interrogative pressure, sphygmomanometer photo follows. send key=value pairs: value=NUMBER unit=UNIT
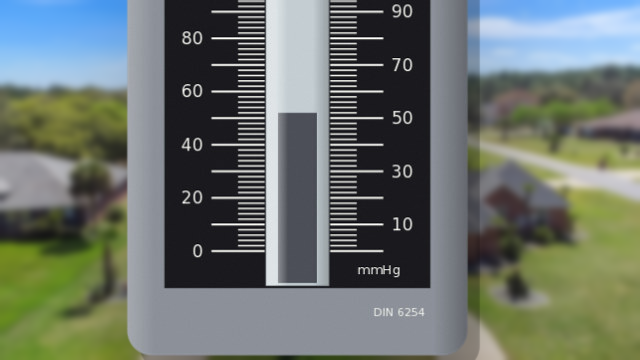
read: value=52 unit=mmHg
